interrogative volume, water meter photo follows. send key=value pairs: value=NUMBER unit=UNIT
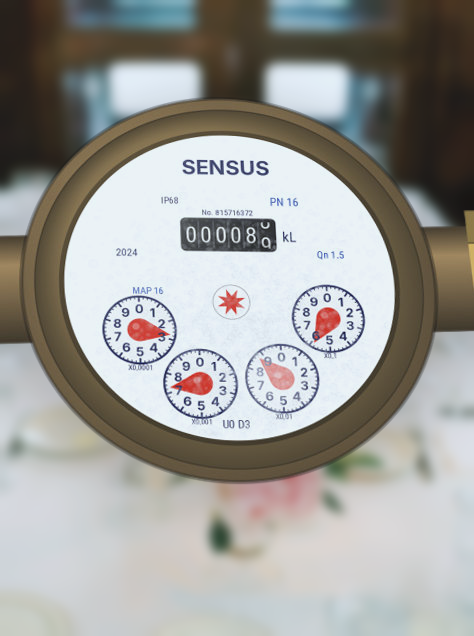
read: value=88.5872 unit=kL
